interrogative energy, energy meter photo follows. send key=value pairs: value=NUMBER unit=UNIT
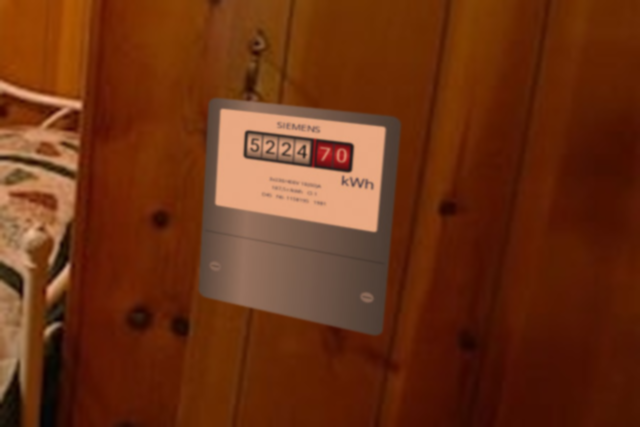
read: value=5224.70 unit=kWh
